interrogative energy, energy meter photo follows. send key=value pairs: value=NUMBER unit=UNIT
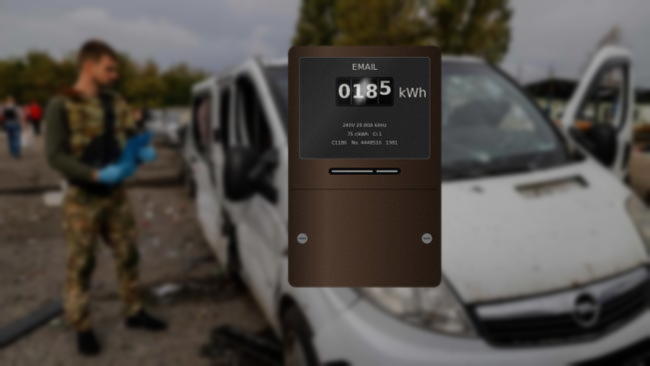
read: value=185 unit=kWh
